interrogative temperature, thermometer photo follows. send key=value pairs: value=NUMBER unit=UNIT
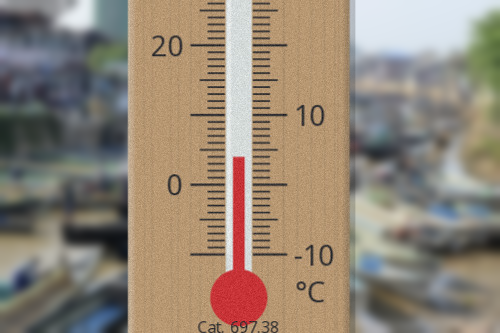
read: value=4 unit=°C
